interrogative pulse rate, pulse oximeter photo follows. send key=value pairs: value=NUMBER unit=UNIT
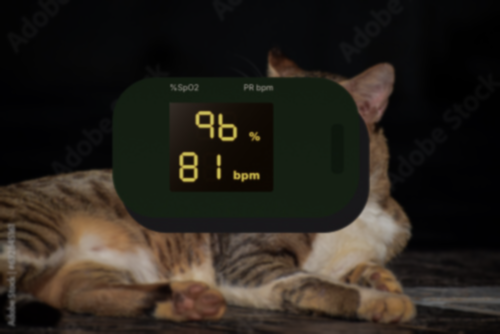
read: value=81 unit=bpm
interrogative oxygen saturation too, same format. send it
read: value=96 unit=%
